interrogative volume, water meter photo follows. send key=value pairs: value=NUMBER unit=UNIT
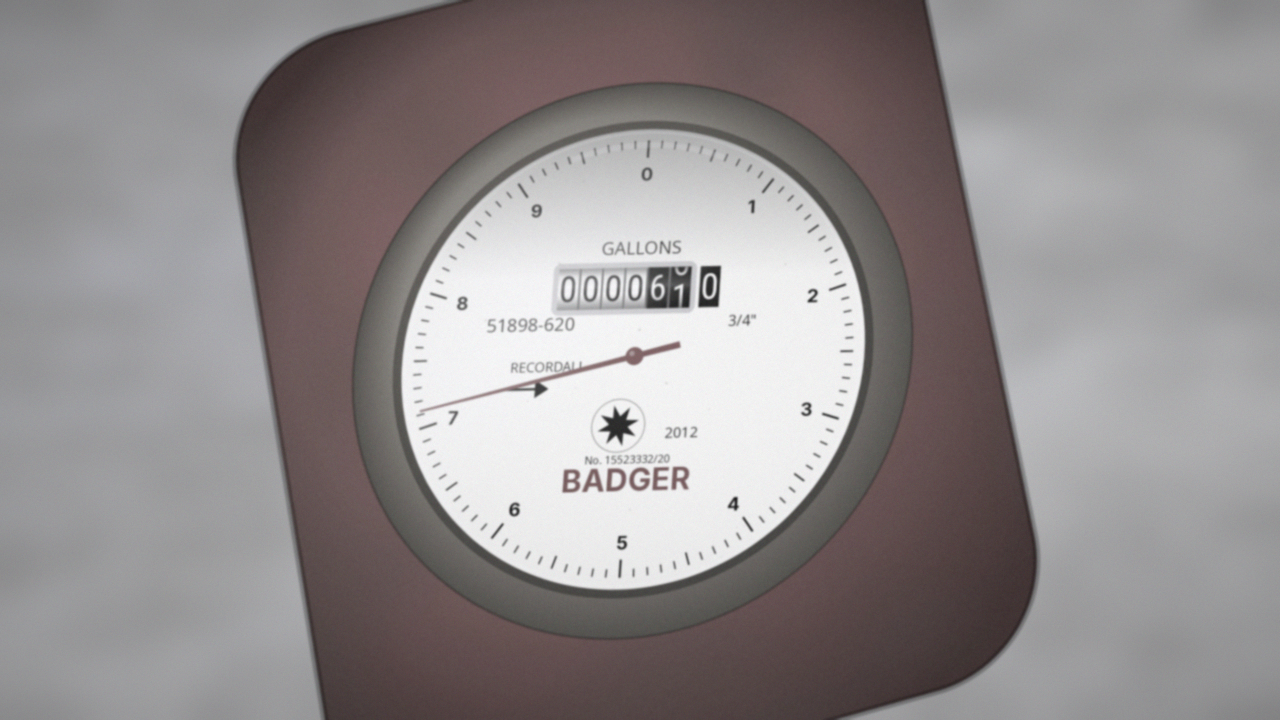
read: value=607.1 unit=gal
